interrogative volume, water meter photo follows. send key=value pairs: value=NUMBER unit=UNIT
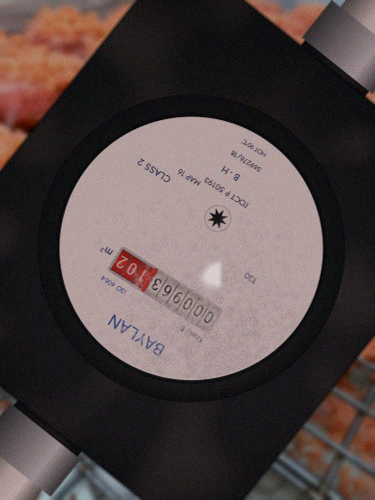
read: value=963.102 unit=m³
